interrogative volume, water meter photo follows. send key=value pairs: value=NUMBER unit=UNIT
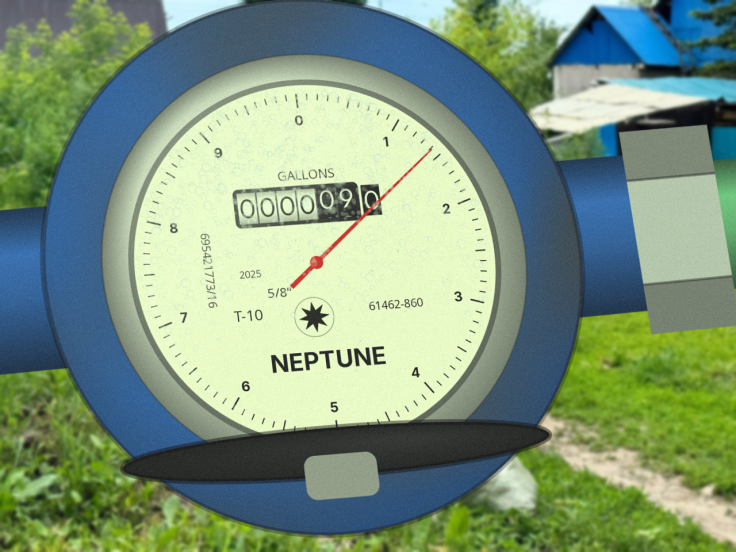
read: value=91.4 unit=gal
